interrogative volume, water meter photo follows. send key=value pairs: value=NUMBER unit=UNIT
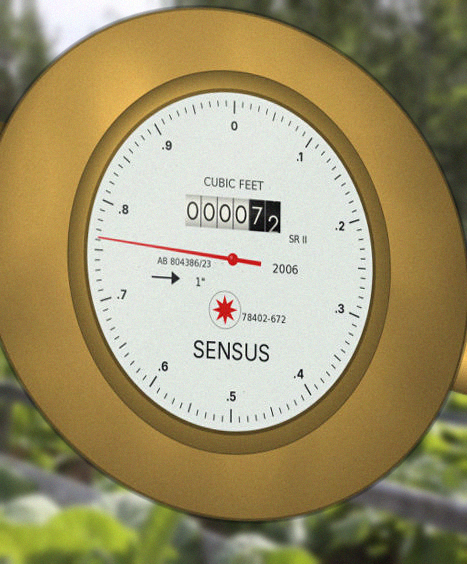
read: value=71.76 unit=ft³
